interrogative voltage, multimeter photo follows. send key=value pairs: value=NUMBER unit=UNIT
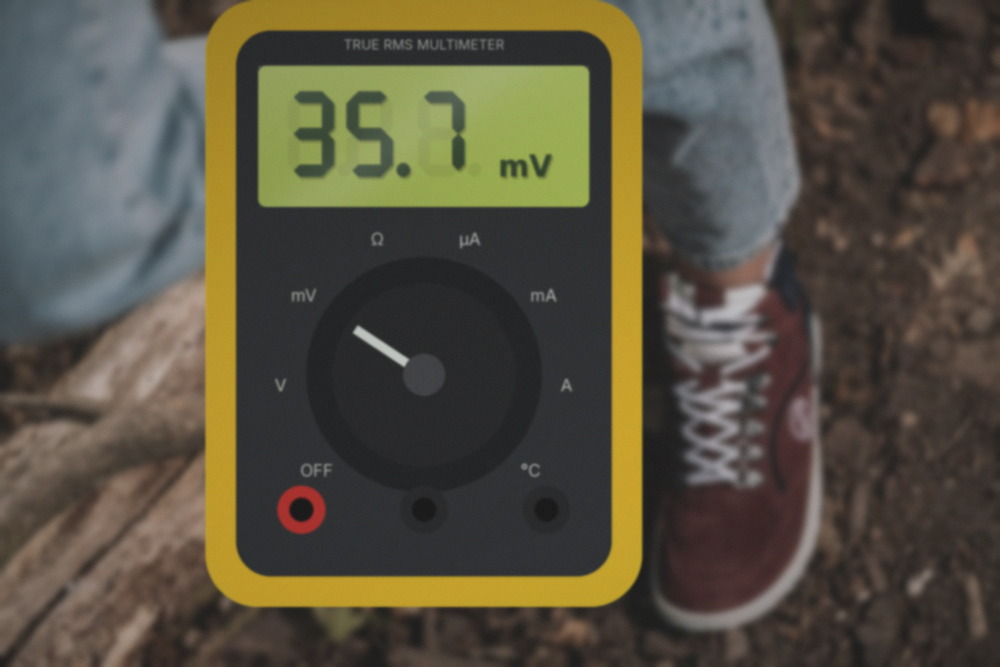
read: value=35.7 unit=mV
